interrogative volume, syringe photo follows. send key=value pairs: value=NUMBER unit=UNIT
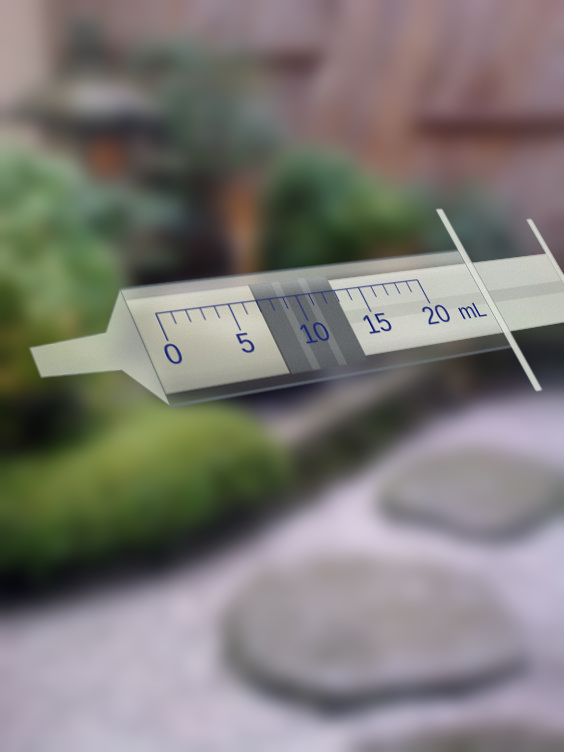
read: value=7 unit=mL
